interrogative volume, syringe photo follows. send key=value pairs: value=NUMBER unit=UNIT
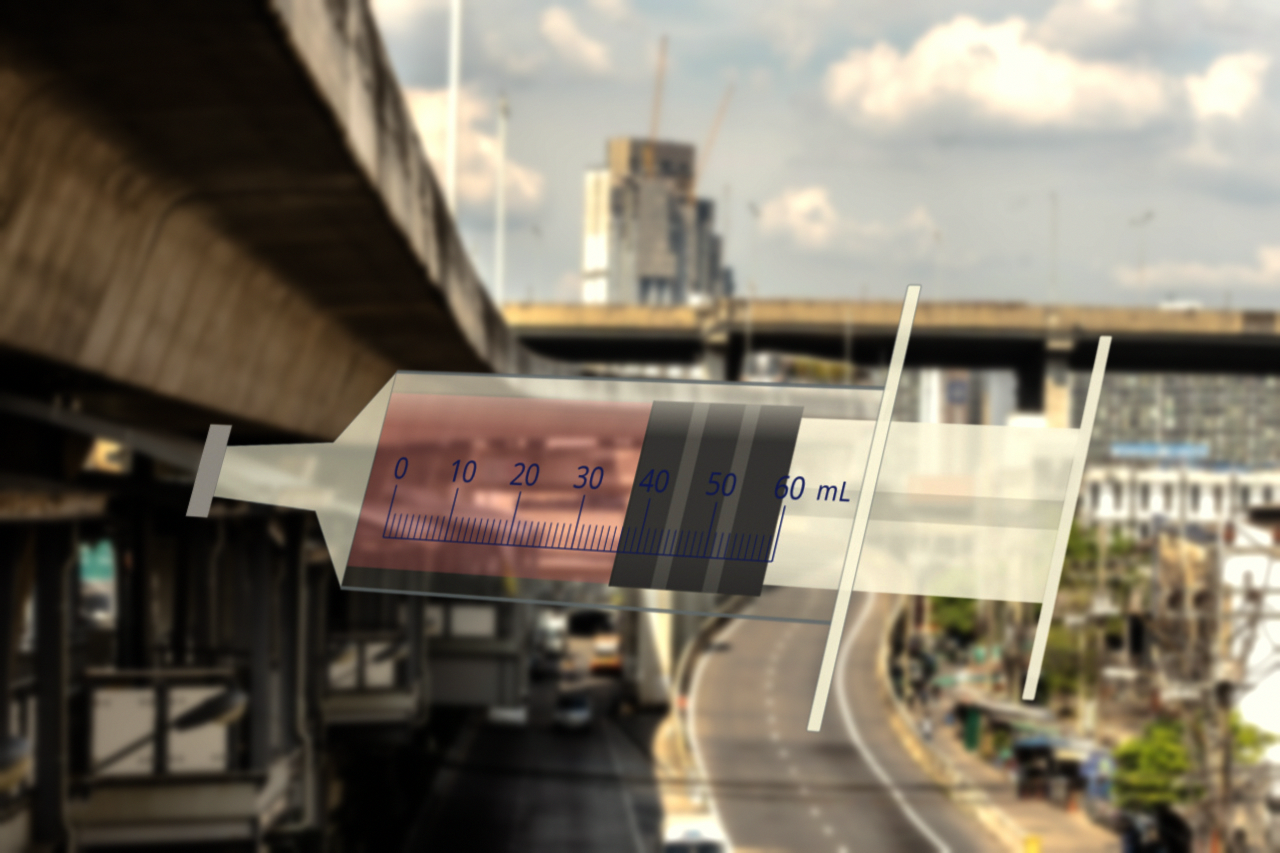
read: value=37 unit=mL
